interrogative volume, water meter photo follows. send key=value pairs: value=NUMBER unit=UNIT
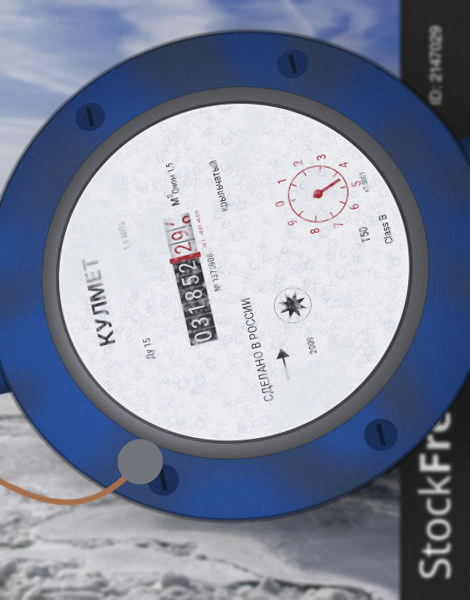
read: value=31852.2974 unit=m³
